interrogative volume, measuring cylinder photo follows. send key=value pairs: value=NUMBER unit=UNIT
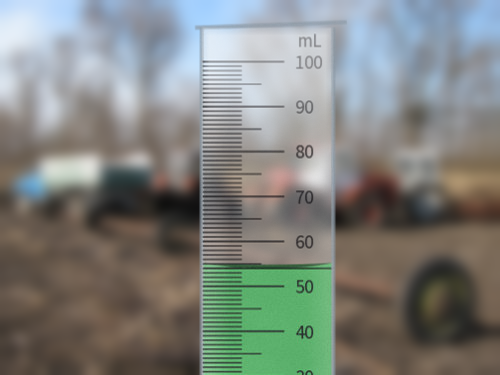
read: value=54 unit=mL
